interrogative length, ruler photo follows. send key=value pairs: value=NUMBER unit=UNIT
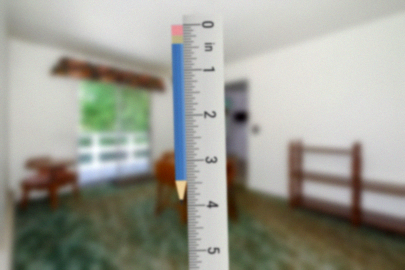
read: value=4 unit=in
